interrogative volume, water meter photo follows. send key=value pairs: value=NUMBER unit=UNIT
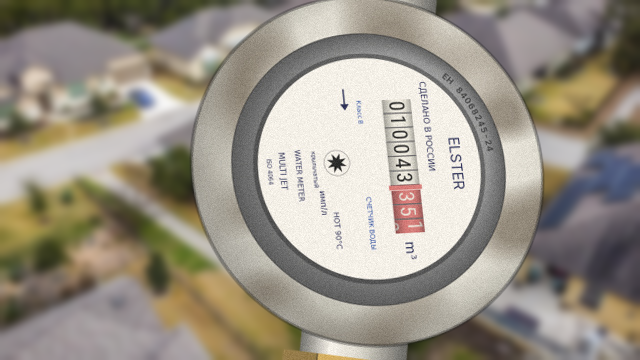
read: value=10043.351 unit=m³
